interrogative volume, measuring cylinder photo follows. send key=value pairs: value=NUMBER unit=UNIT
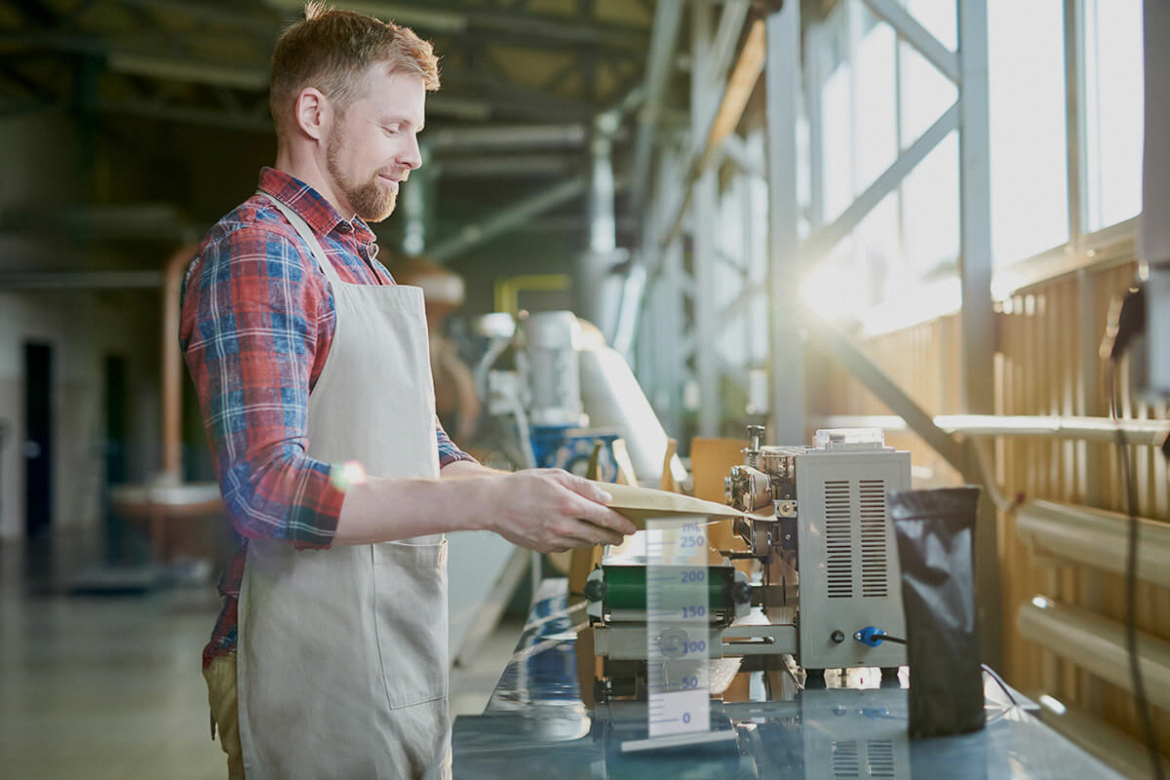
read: value=40 unit=mL
